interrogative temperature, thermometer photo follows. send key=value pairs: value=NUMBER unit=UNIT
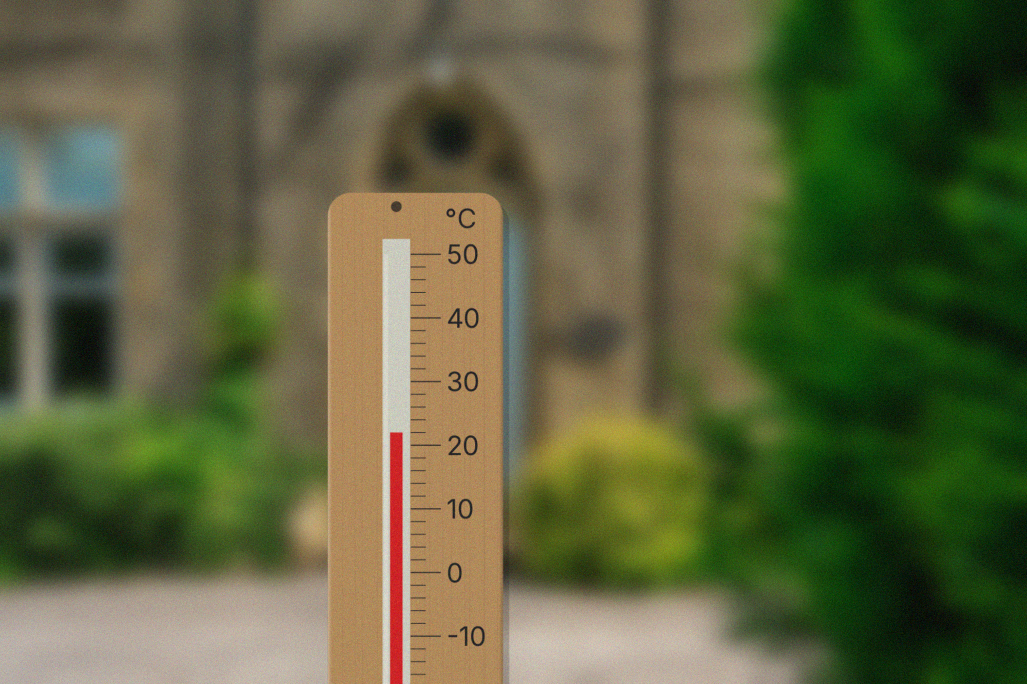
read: value=22 unit=°C
